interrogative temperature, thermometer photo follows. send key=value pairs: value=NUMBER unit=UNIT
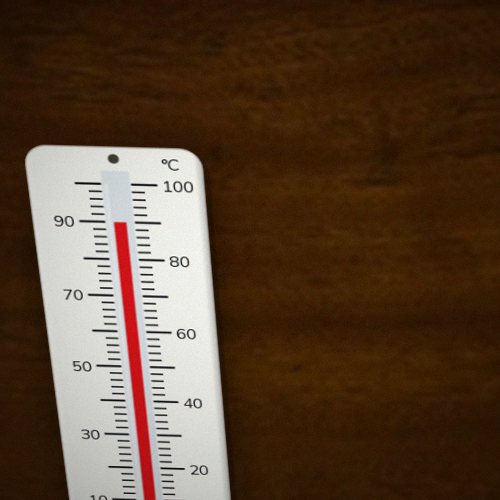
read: value=90 unit=°C
